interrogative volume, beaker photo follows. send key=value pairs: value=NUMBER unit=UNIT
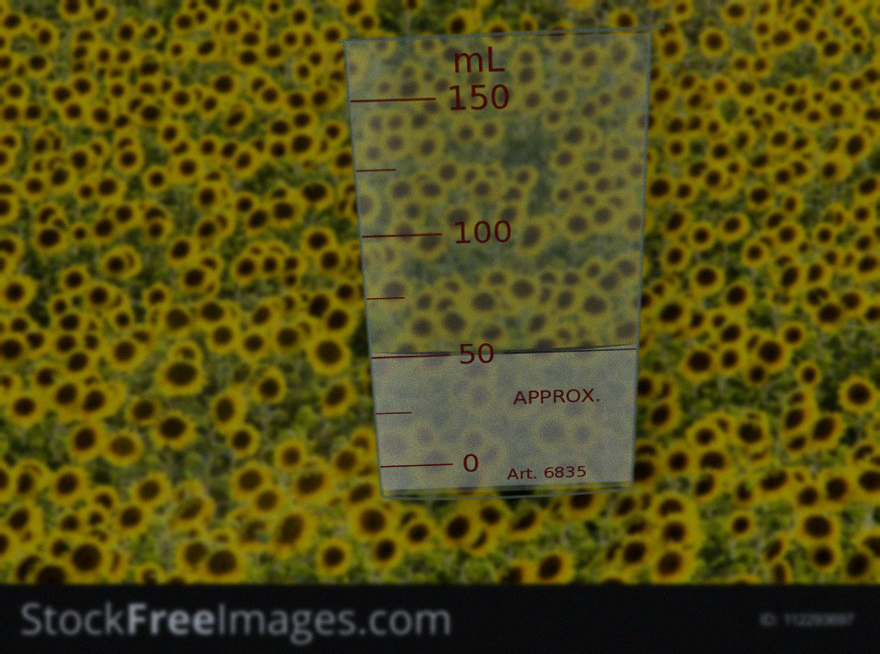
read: value=50 unit=mL
